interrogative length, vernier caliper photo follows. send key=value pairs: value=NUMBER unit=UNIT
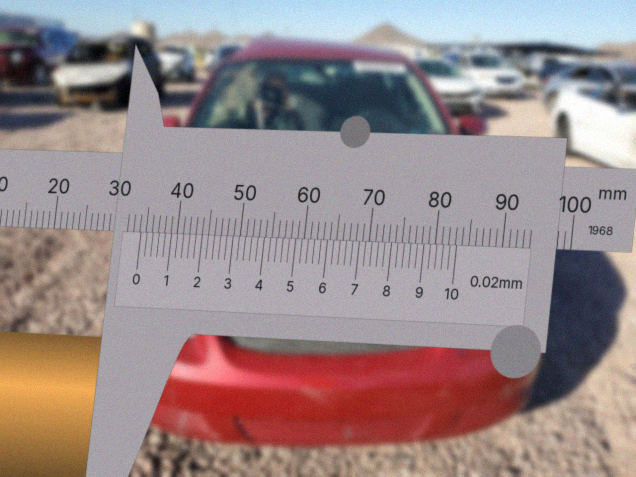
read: value=34.2 unit=mm
